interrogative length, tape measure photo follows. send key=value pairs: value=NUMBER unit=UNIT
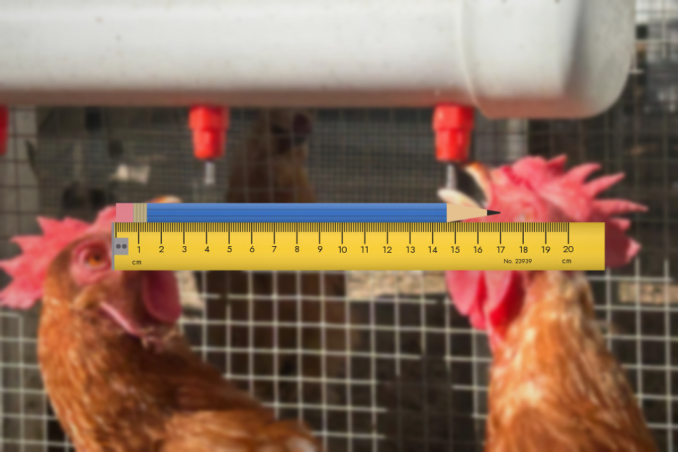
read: value=17 unit=cm
